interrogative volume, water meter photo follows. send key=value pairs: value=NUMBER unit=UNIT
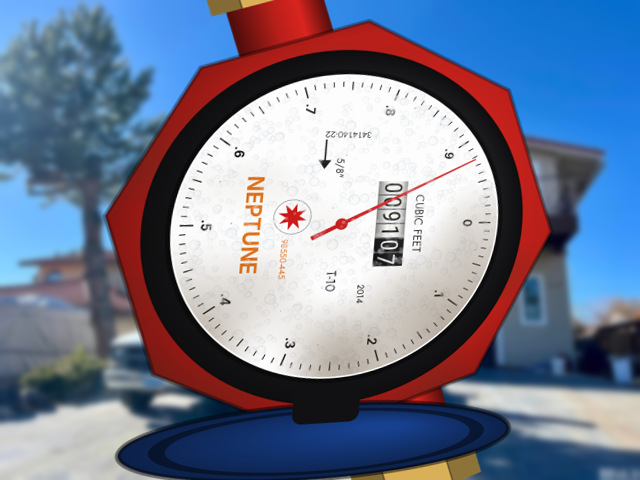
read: value=9106.92 unit=ft³
